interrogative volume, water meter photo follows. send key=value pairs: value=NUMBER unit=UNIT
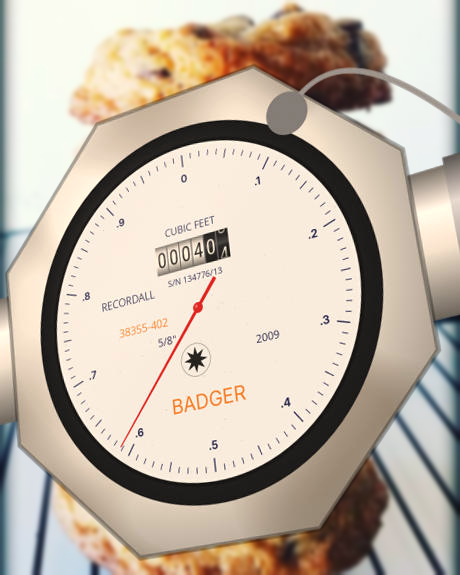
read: value=403.61 unit=ft³
